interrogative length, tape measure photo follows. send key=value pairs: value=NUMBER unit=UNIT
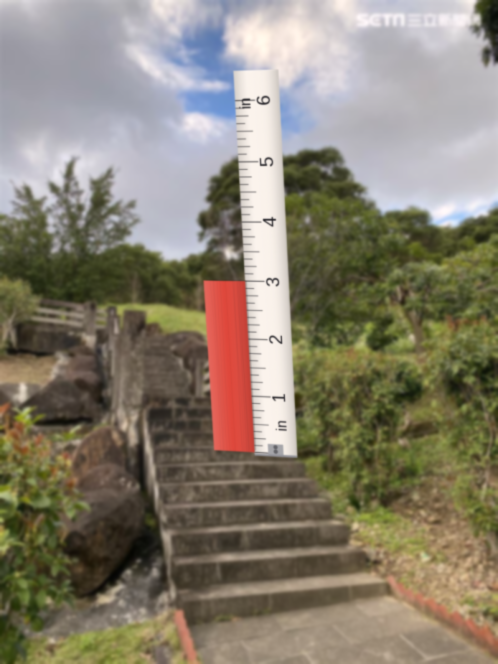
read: value=3 unit=in
